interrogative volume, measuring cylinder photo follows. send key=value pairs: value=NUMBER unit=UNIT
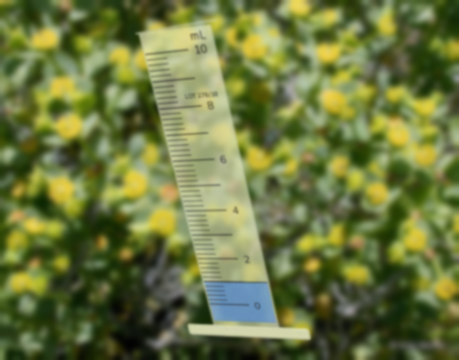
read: value=1 unit=mL
